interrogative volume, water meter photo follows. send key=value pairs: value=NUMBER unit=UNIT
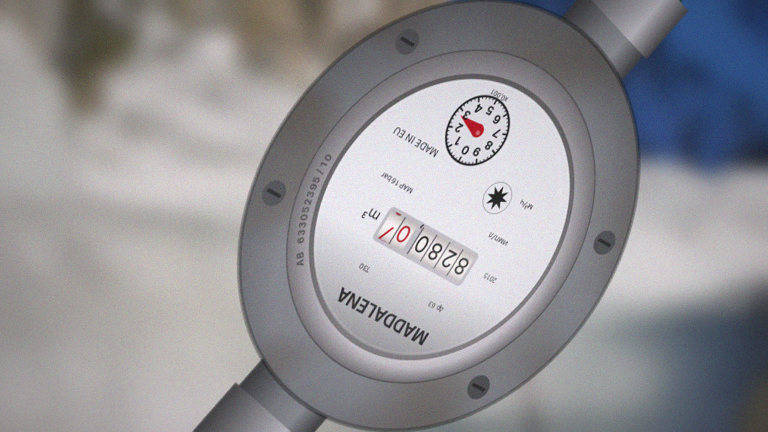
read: value=8280.072 unit=m³
